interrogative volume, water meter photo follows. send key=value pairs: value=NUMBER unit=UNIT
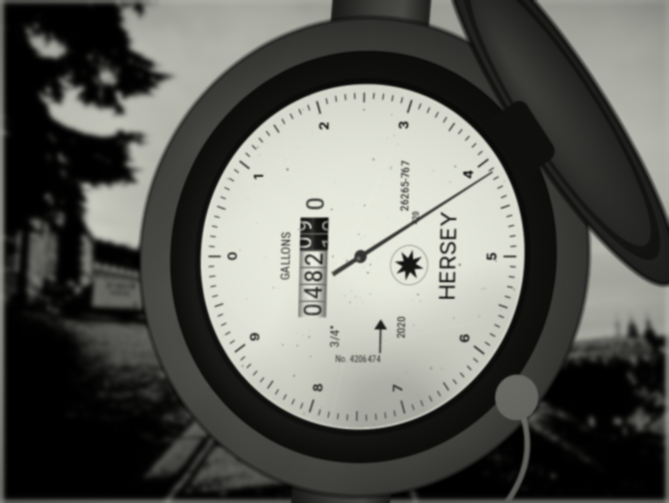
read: value=482094.1 unit=gal
